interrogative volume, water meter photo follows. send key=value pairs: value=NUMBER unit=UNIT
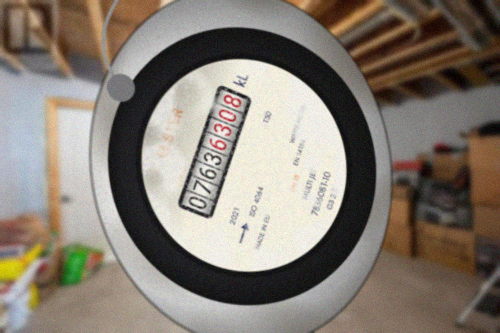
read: value=763.6308 unit=kL
